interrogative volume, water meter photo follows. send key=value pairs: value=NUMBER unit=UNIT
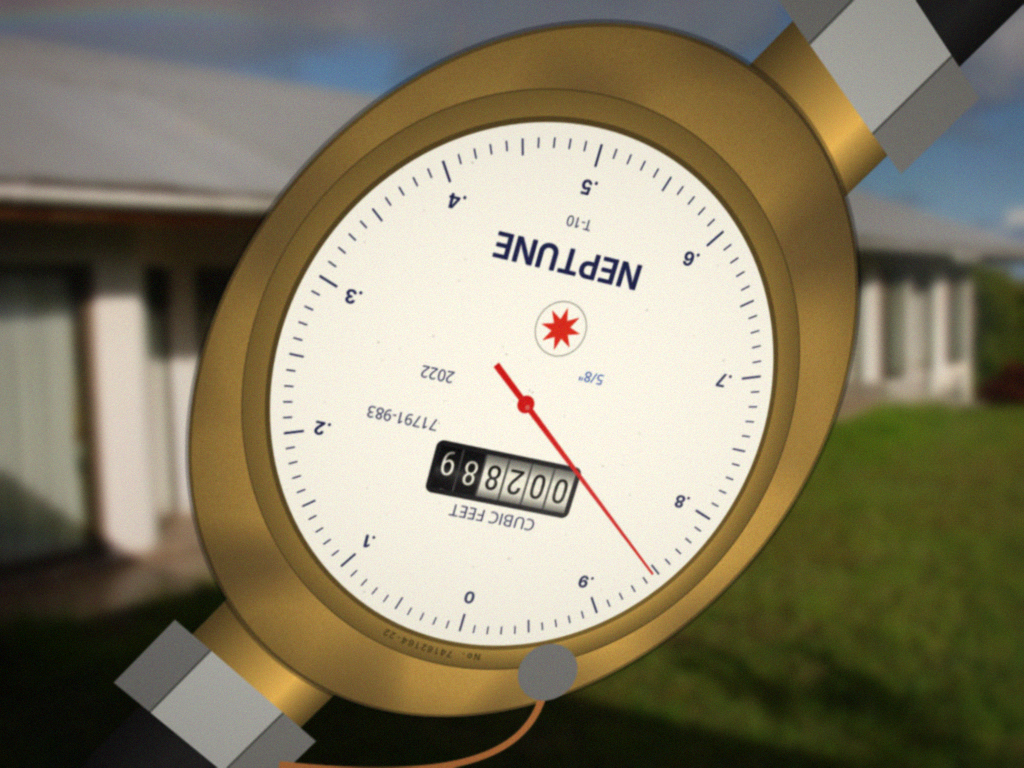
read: value=2888.85 unit=ft³
